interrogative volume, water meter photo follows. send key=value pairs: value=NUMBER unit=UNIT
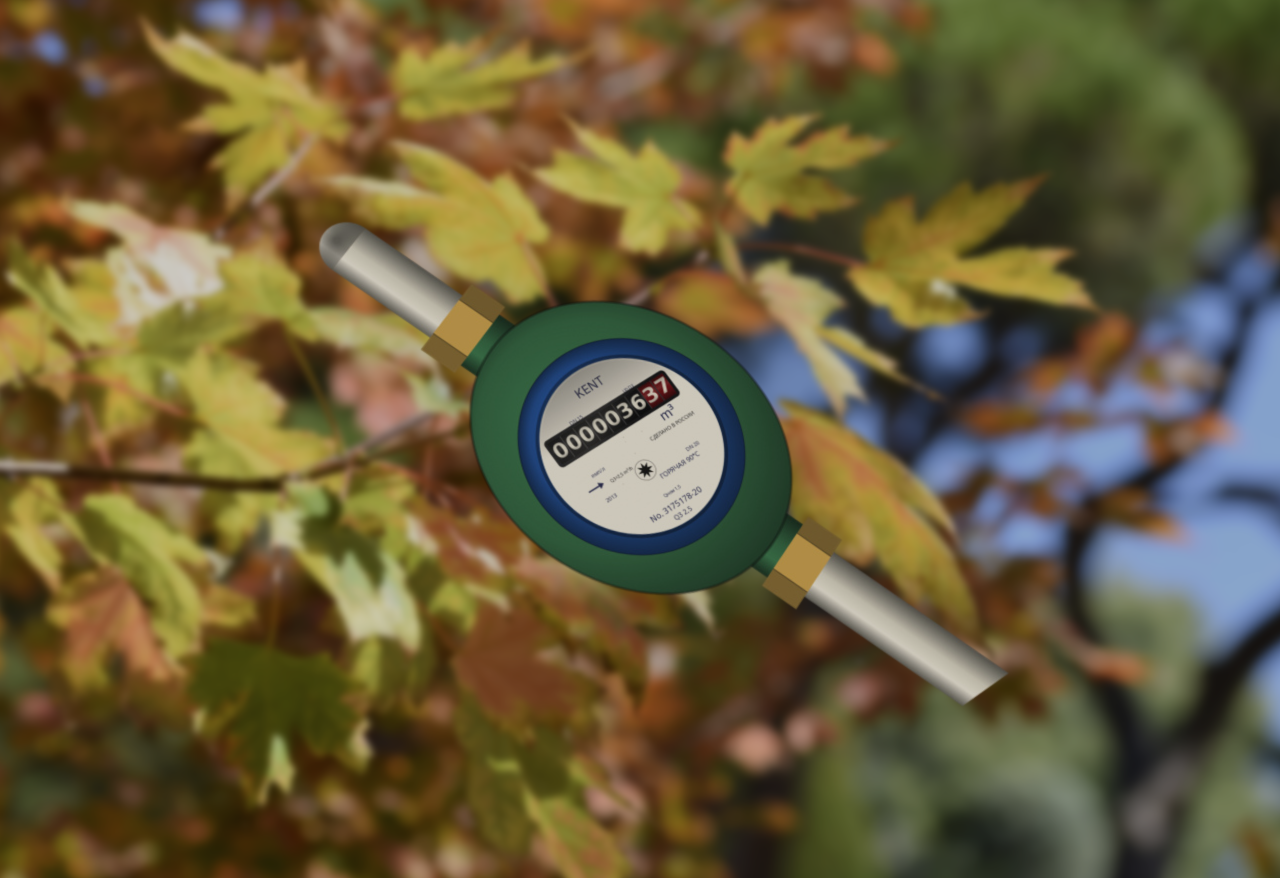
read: value=36.37 unit=m³
